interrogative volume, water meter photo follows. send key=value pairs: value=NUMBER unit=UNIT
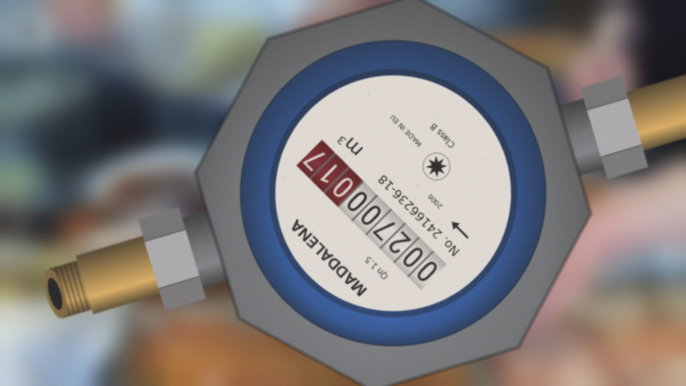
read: value=2700.017 unit=m³
